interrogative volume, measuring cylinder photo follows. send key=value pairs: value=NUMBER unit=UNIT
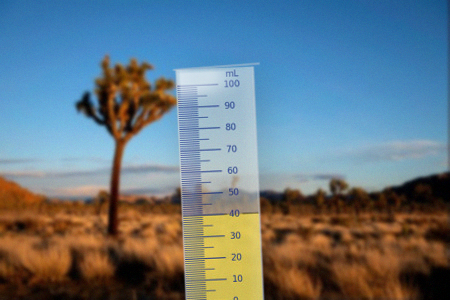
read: value=40 unit=mL
